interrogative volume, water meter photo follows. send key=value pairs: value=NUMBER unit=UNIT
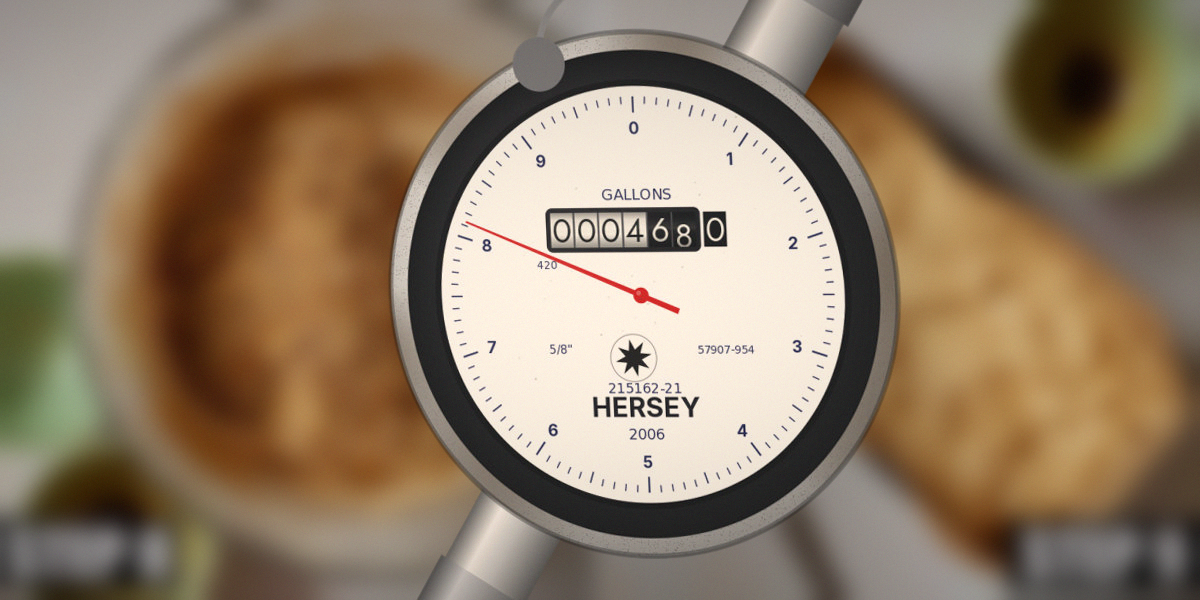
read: value=4678.1 unit=gal
